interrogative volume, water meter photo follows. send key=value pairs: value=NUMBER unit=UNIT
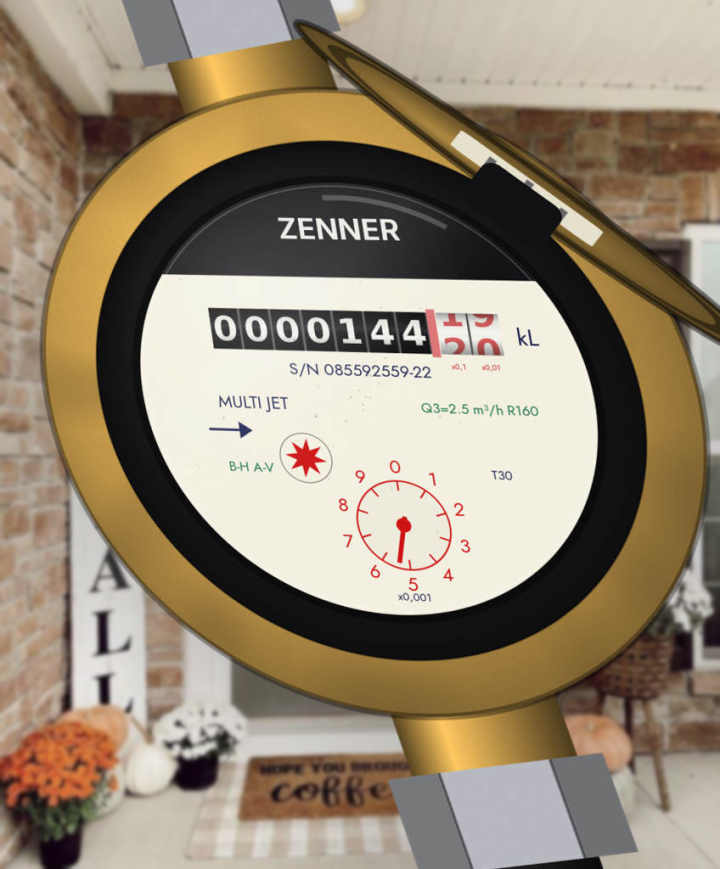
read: value=144.195 unit=kL
